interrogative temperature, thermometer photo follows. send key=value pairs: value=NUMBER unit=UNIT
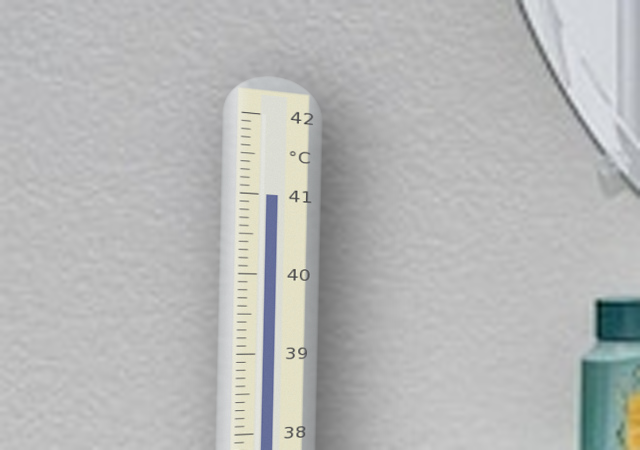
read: value=41 unit=°C
